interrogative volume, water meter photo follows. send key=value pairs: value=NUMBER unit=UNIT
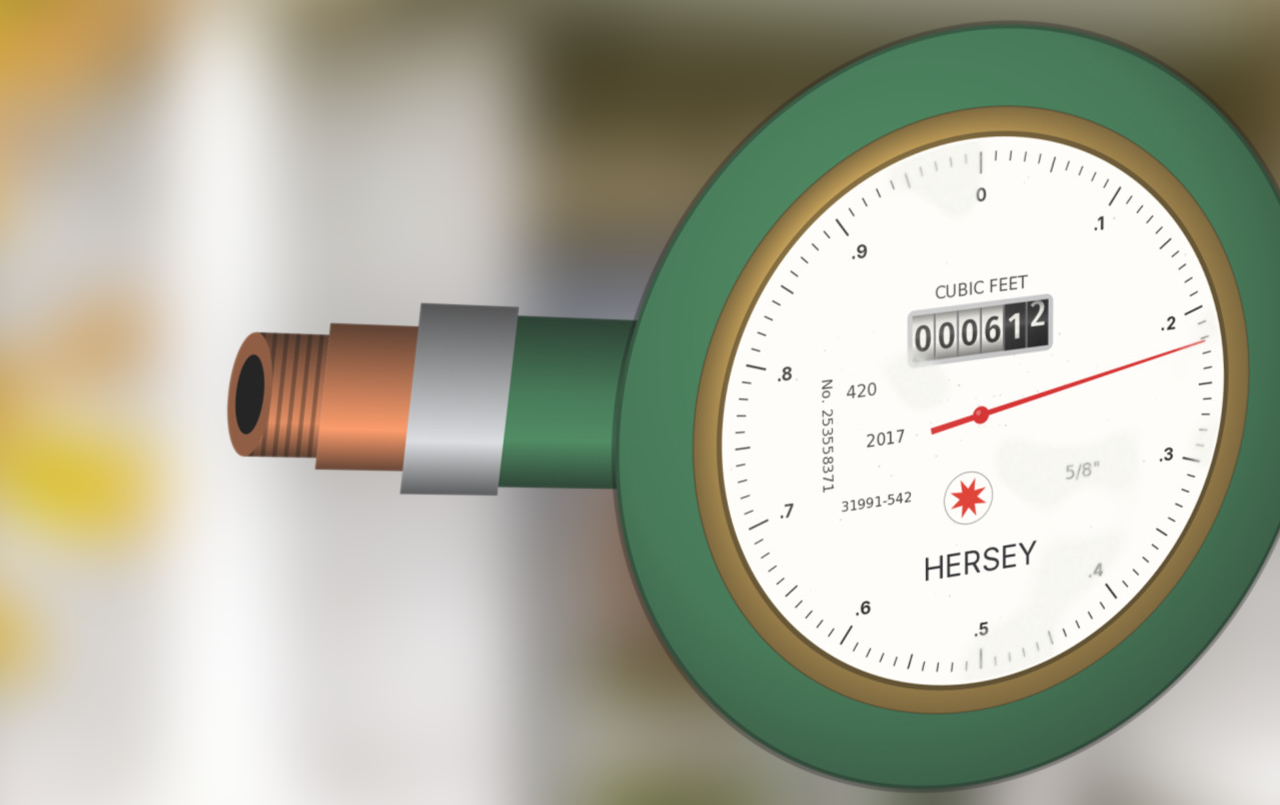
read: value=612.22 unit=ft³
